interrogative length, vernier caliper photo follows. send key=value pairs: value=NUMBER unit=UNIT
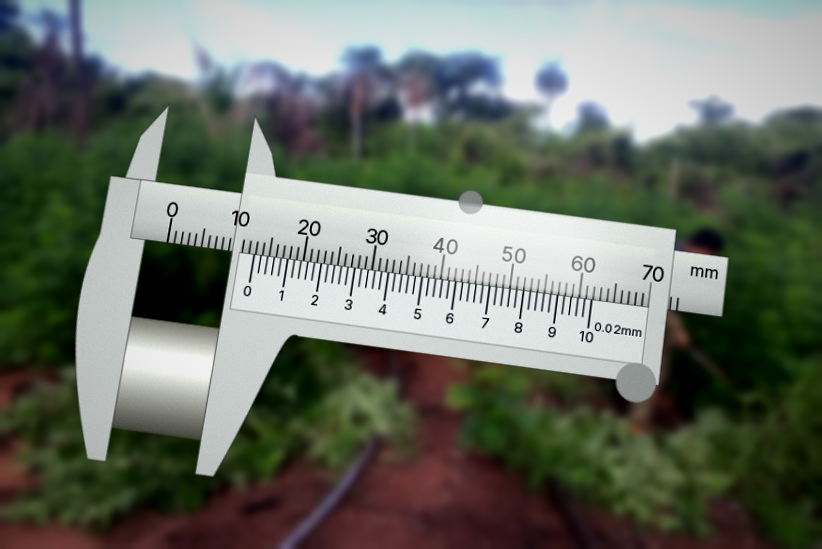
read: value=12.8 unit=mm
